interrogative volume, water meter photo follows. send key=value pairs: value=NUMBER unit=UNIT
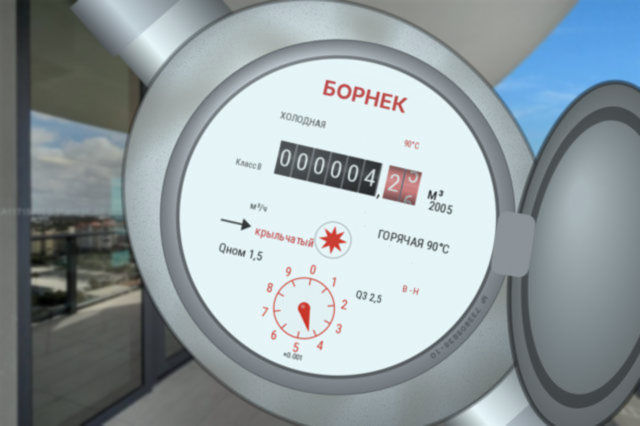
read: value=4.254 unit=m³
